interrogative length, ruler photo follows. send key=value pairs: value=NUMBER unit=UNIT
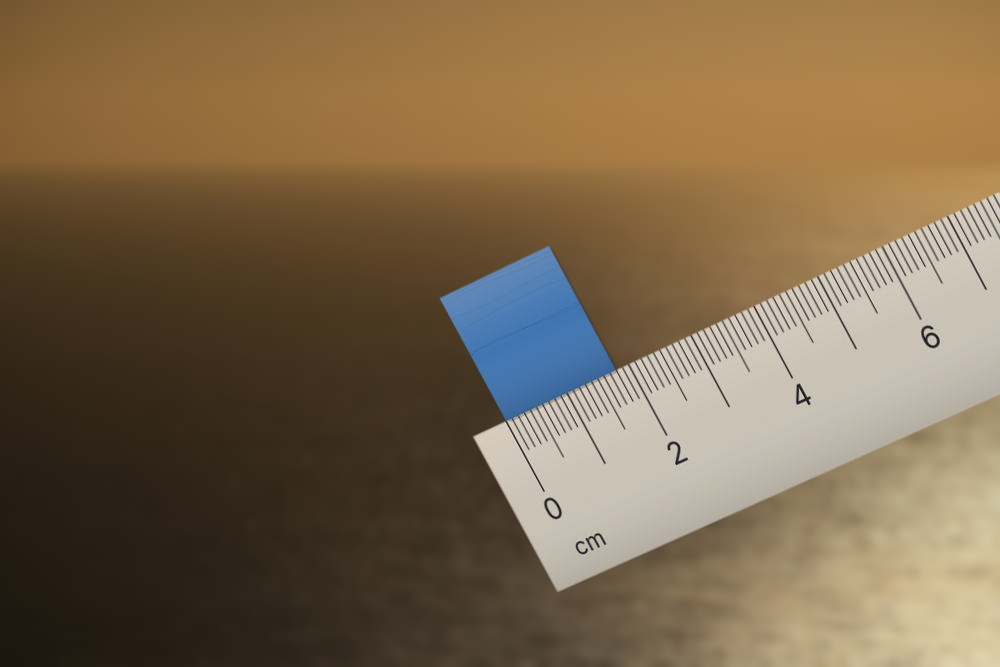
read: value=1.8 unit=cm
